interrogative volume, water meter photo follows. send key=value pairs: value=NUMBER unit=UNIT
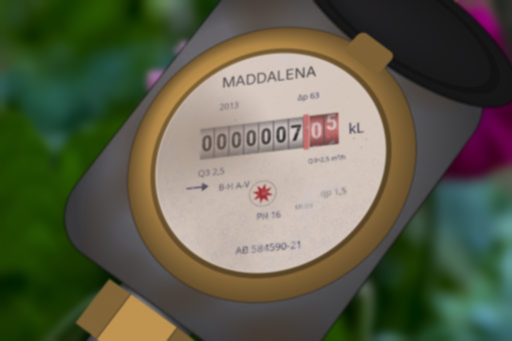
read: value=7.05 unit=kL
